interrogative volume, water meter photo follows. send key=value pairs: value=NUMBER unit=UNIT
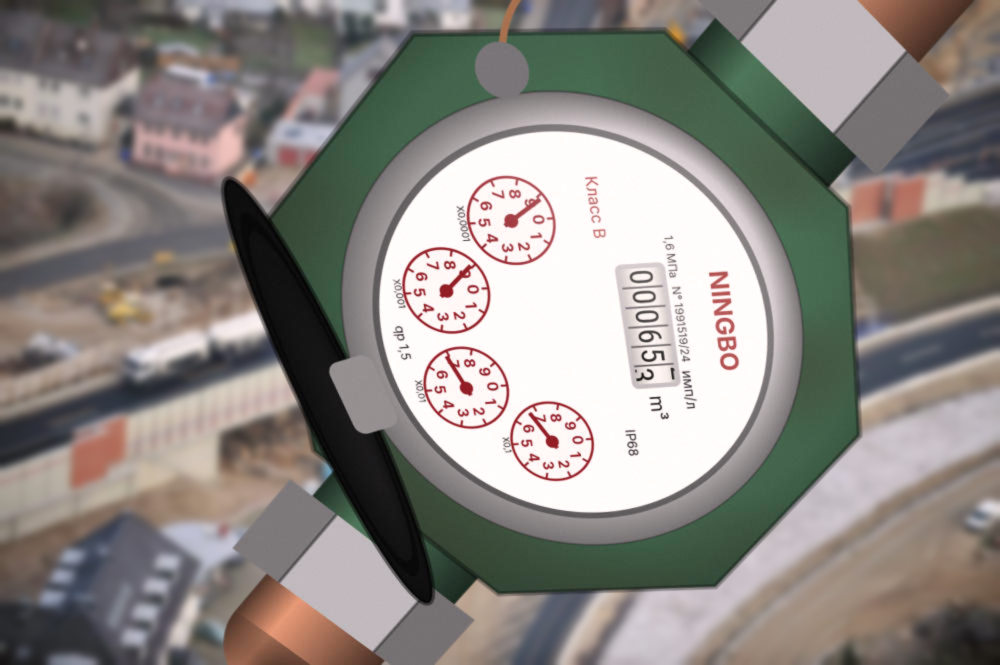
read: value=652.6689 unit=m³
